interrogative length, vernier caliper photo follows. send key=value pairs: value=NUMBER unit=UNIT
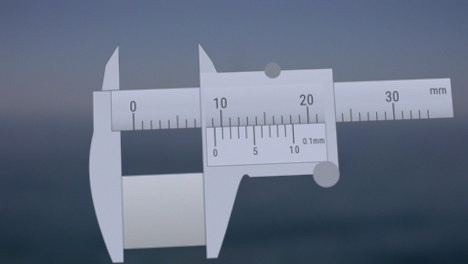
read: value=9.2 unit=mm
